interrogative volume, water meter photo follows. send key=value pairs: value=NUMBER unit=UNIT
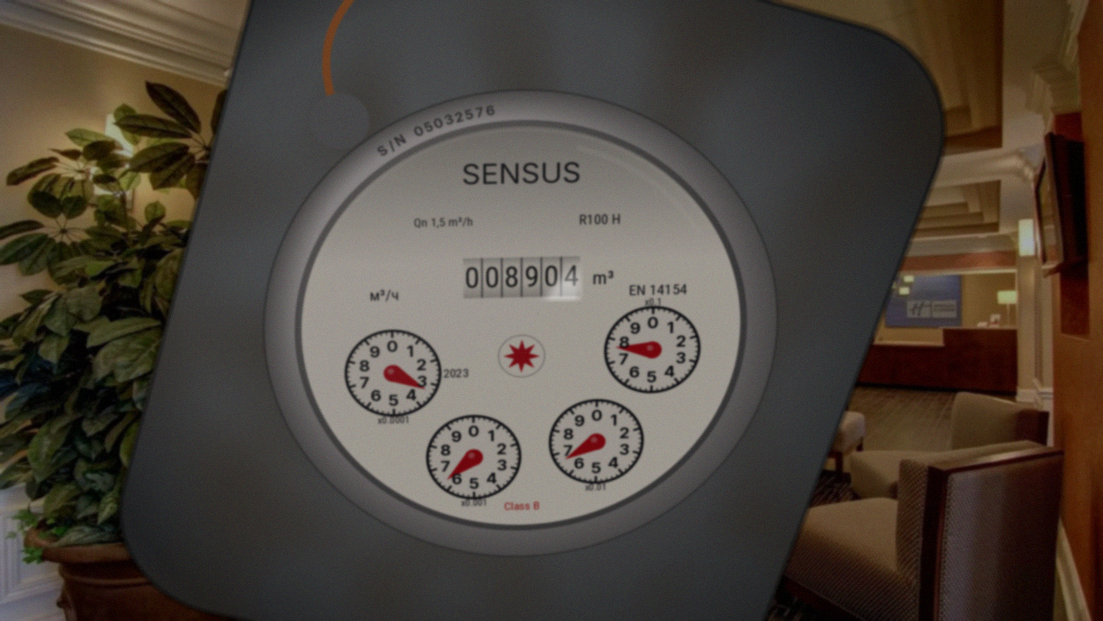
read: value=8904.7663 unit=m³
